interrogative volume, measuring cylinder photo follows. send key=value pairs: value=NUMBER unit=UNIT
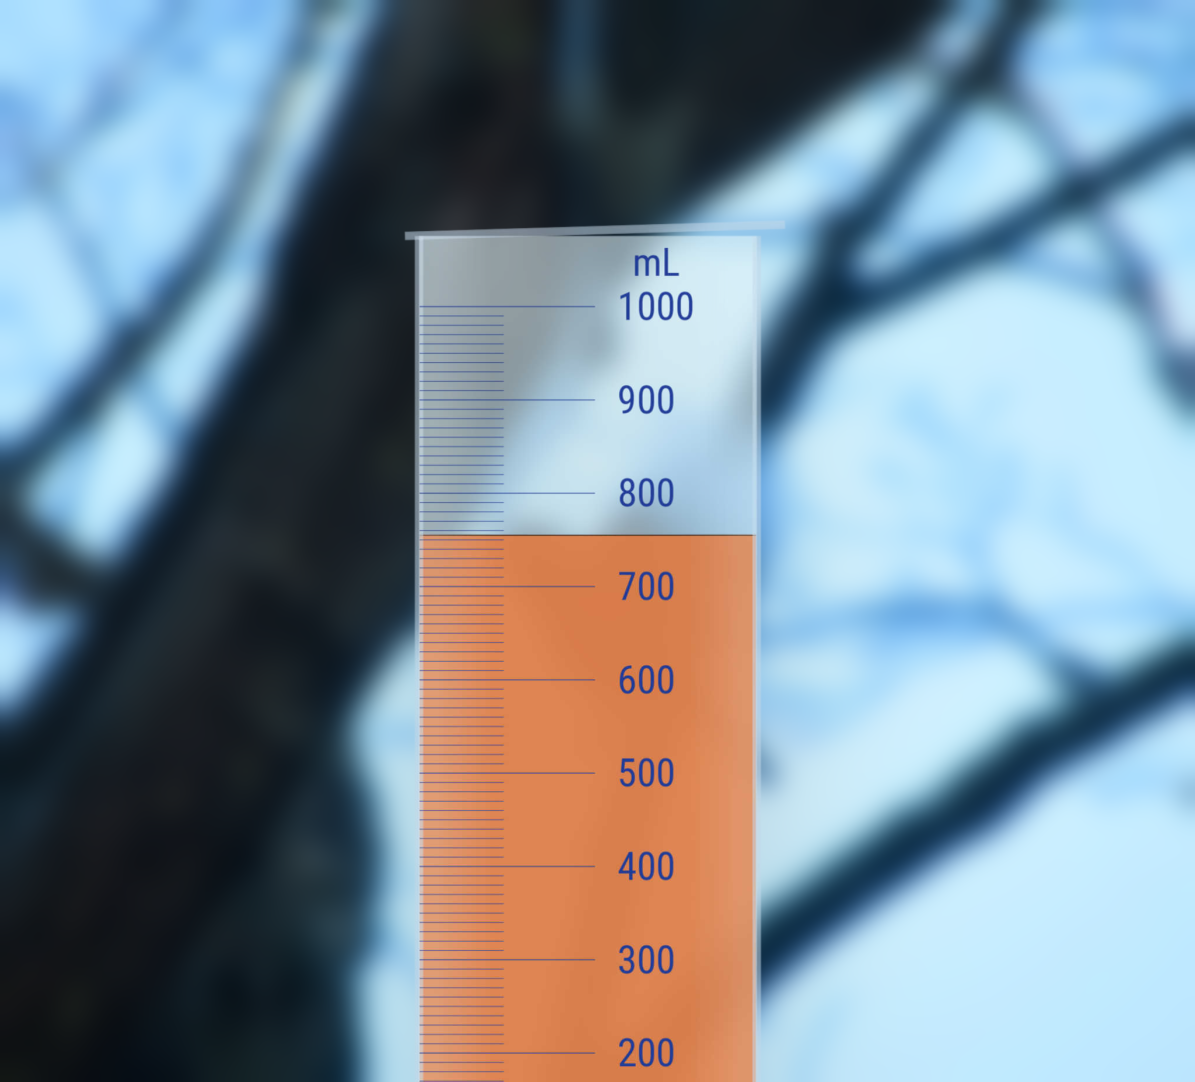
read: value=755 unit=mL
